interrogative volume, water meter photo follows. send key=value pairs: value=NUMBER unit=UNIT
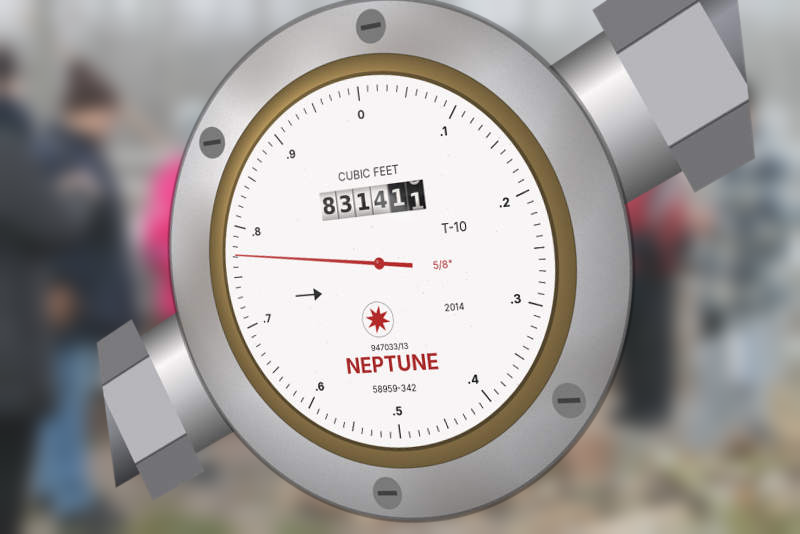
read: value=831410.77 unit=ft³
